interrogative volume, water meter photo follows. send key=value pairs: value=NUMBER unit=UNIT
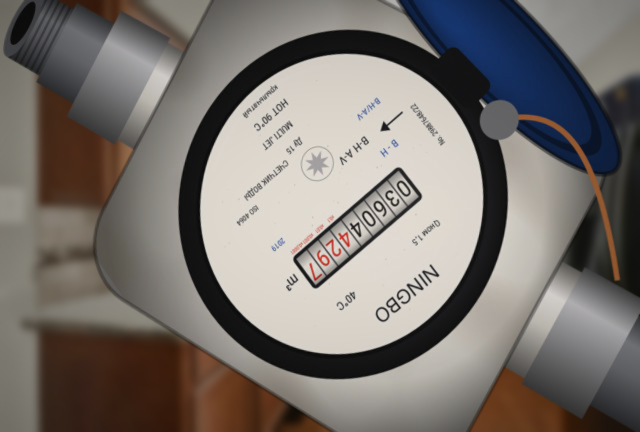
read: value=3604.4297 unit=m³
